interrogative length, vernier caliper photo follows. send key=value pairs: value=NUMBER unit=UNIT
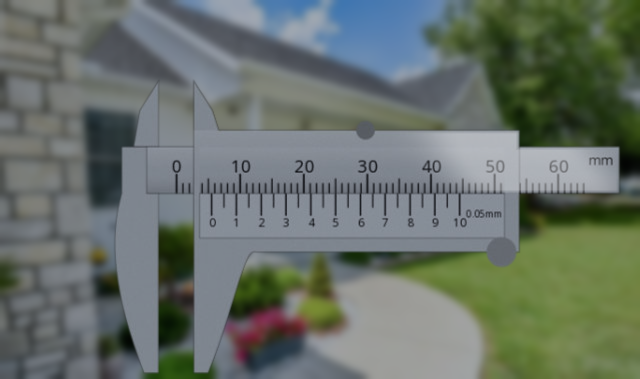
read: value=5.5 unit=mm
